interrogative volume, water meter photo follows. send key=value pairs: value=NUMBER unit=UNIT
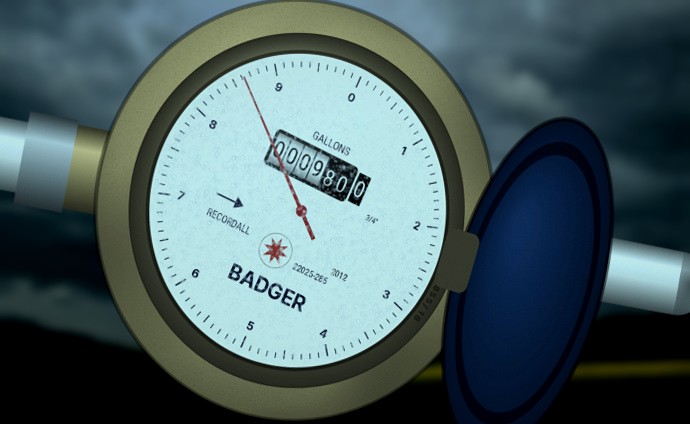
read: value=9798.6 unit=gal
